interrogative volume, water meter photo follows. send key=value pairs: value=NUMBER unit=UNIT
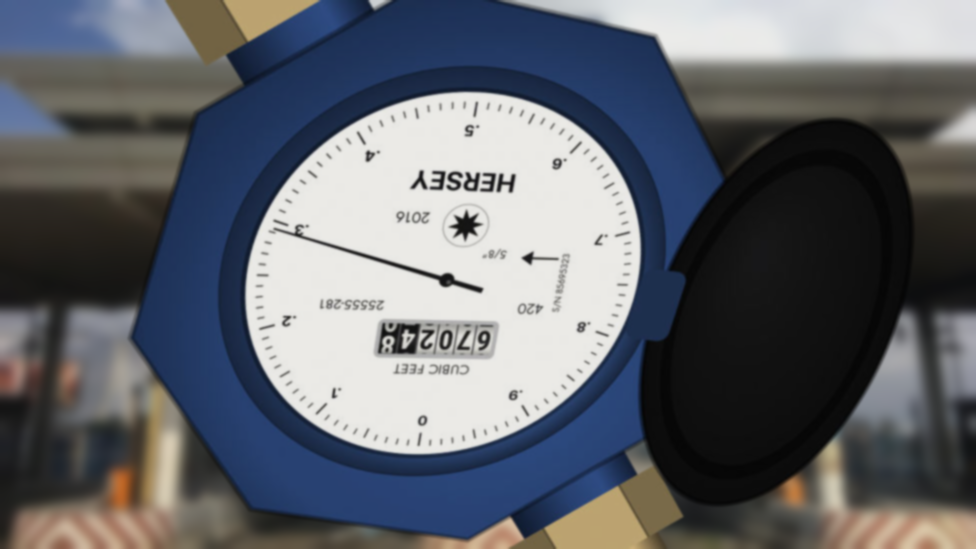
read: value=670248.29 unit=ft³
